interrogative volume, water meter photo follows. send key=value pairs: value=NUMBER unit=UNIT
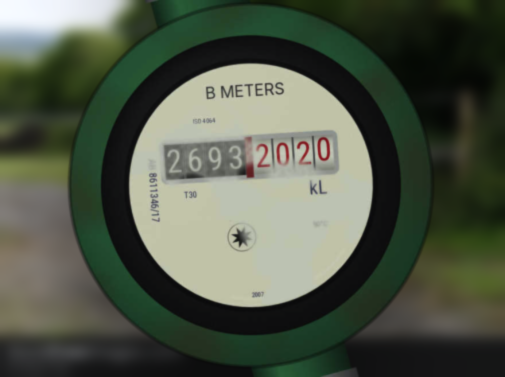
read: value=2693.2020 unit=kL
